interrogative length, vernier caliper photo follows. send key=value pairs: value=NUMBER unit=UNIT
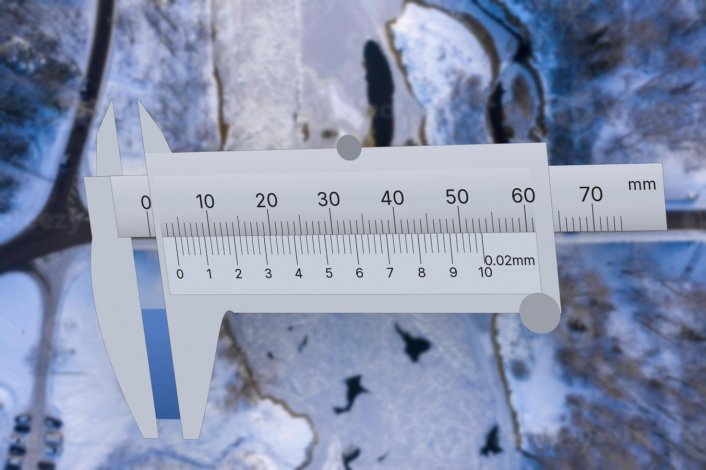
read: value=4.2 unit=mm
